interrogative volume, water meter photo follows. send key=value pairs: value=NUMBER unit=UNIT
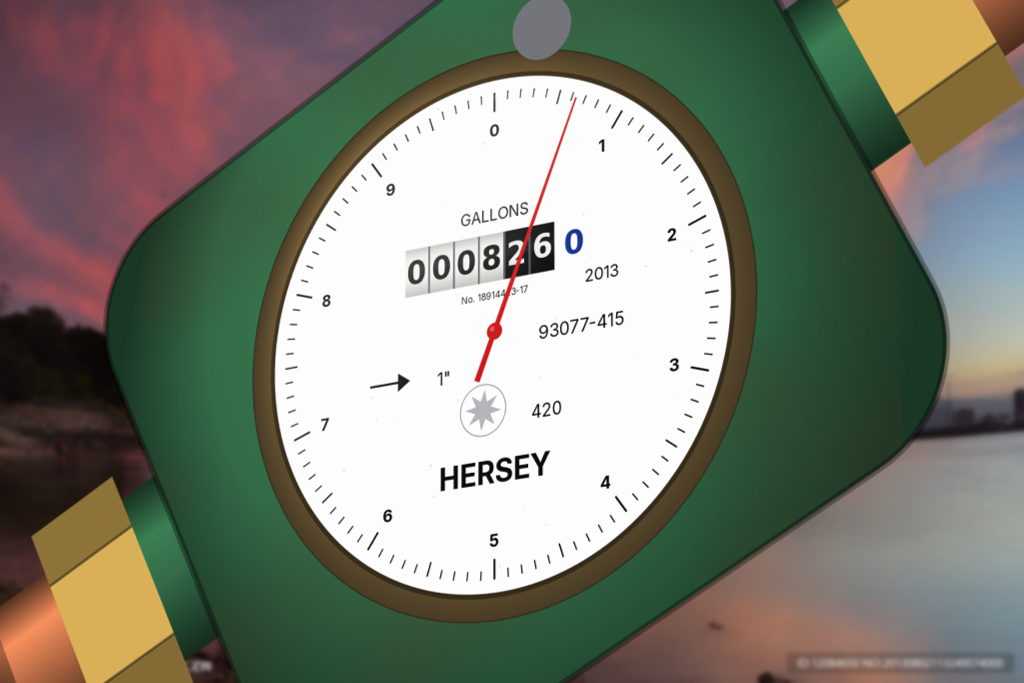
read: value=8260.6 unit=gal
